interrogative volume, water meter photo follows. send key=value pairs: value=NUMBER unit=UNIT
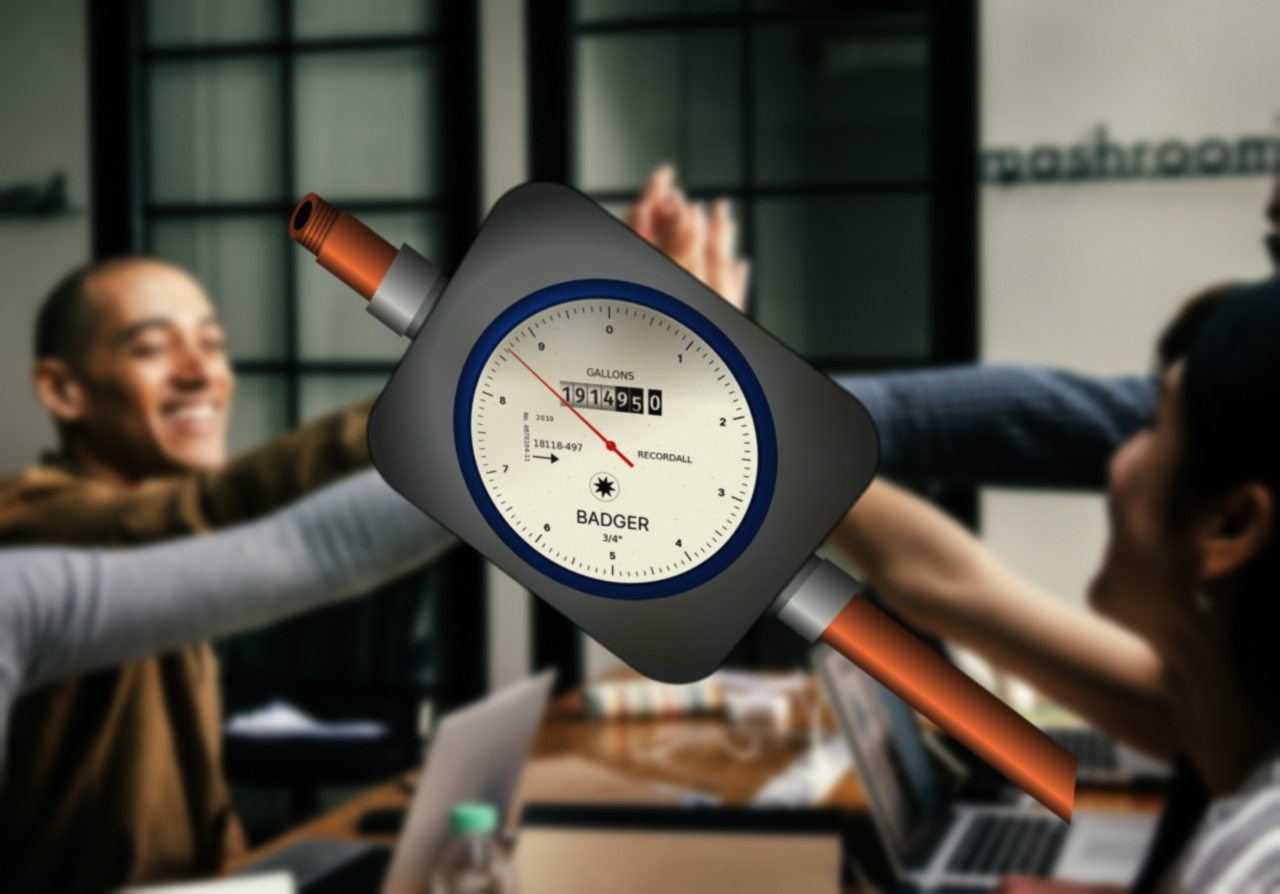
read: value=1914948.6 unit=gal
